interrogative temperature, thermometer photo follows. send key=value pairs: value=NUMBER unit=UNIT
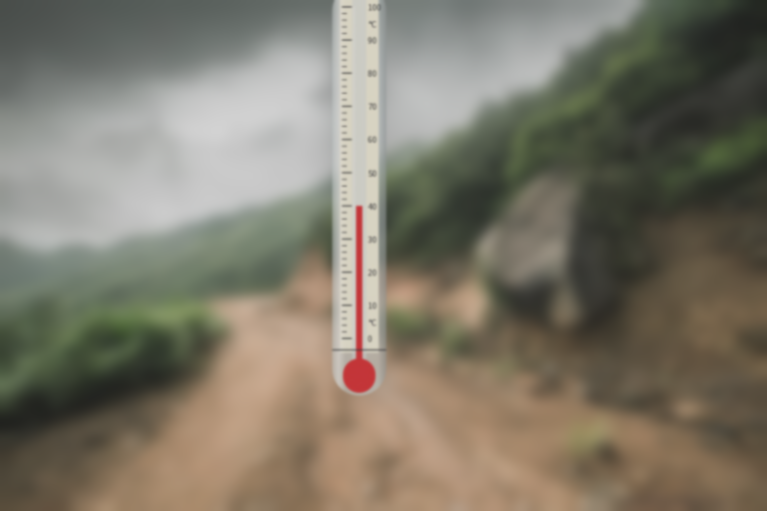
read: value=40 unit=°C
